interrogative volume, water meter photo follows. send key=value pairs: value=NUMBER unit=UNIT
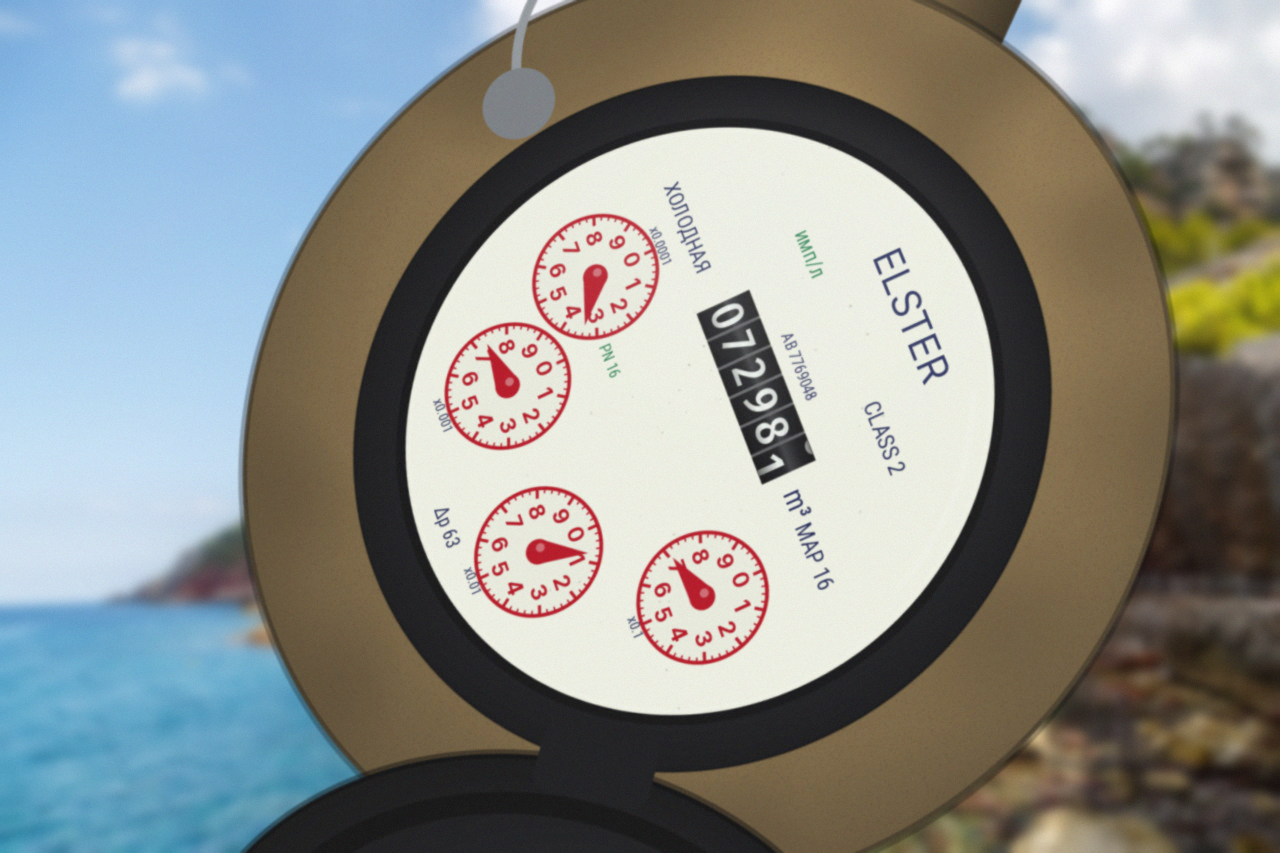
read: value=72980.7073 unit=m³
